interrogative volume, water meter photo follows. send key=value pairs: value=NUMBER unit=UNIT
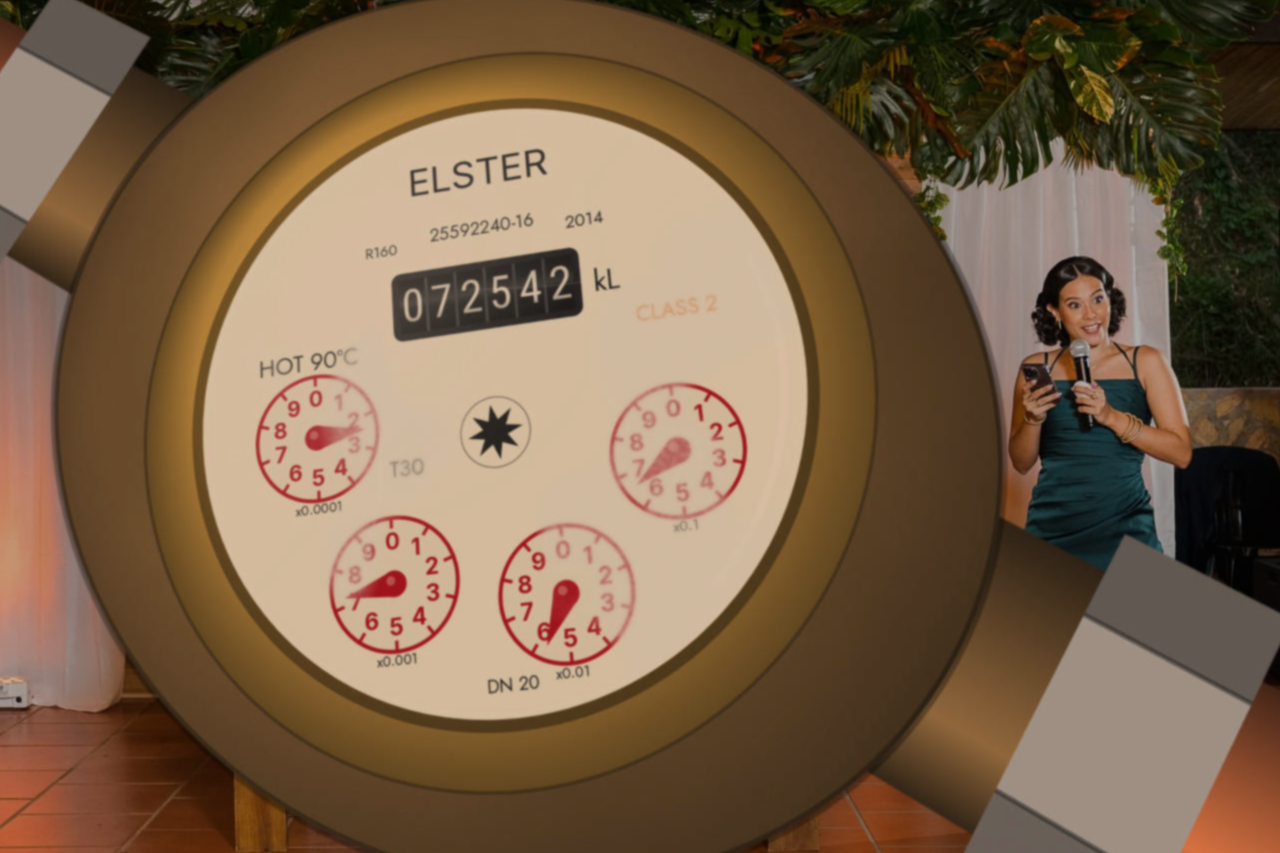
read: value=72542.6572 unit=kL
